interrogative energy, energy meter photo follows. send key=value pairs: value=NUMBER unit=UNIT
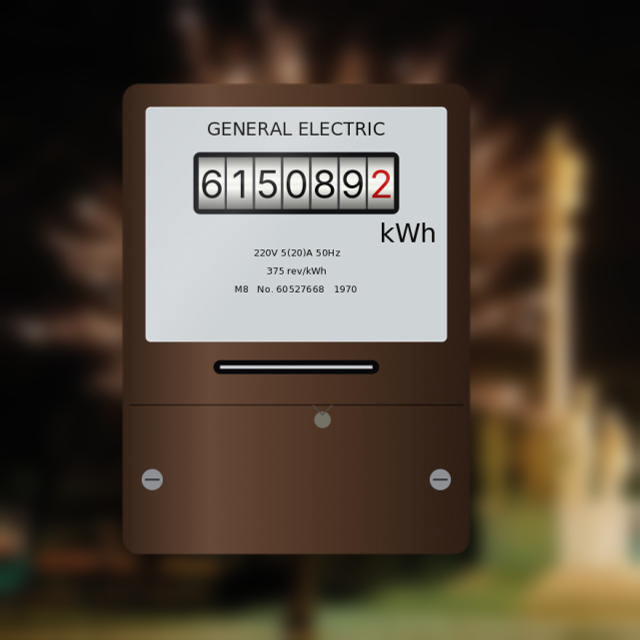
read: value=615089.2 unit=kWh
